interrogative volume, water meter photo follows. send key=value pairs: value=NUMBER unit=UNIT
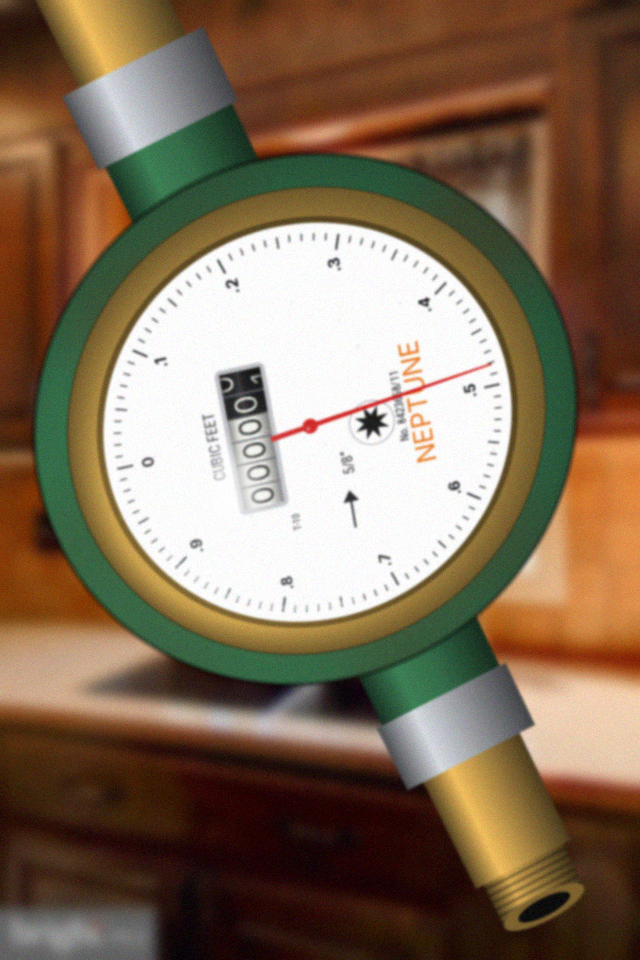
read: value=0.48 unit=ft³
